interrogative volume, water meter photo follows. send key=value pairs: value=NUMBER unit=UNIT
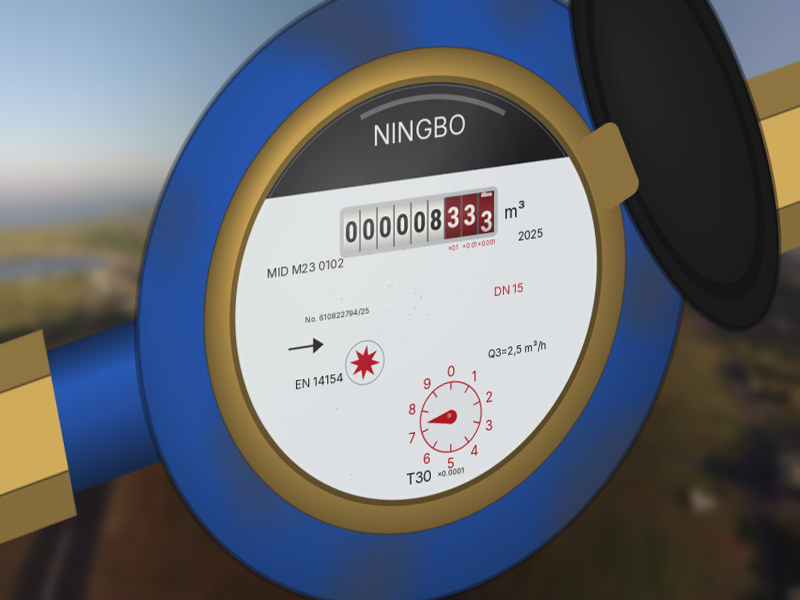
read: value=8.3327 unit=m³
